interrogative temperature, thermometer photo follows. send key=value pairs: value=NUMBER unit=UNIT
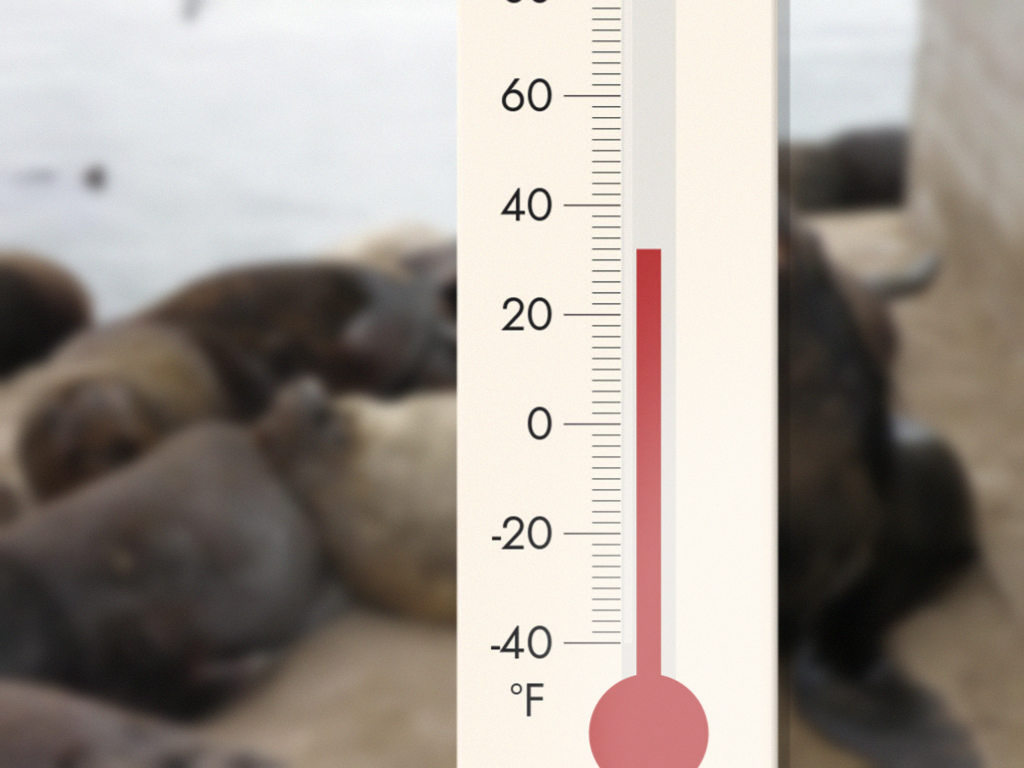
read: value=32 unit=°F
